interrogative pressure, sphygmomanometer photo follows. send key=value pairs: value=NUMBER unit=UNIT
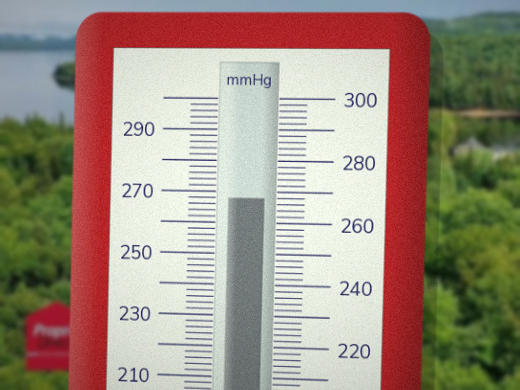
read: value=268 unit=mmHg
